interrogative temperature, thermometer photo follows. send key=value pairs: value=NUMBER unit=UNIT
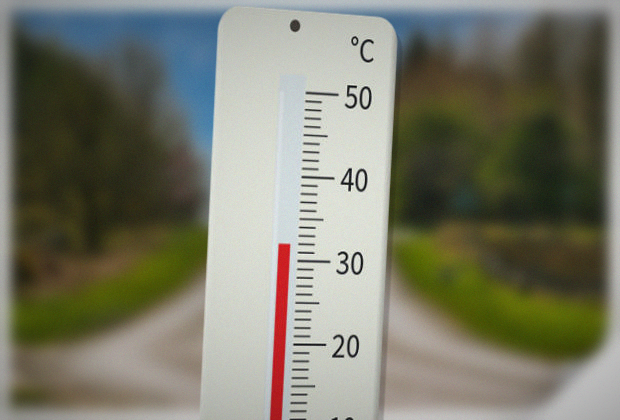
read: value=32 unit=°C
